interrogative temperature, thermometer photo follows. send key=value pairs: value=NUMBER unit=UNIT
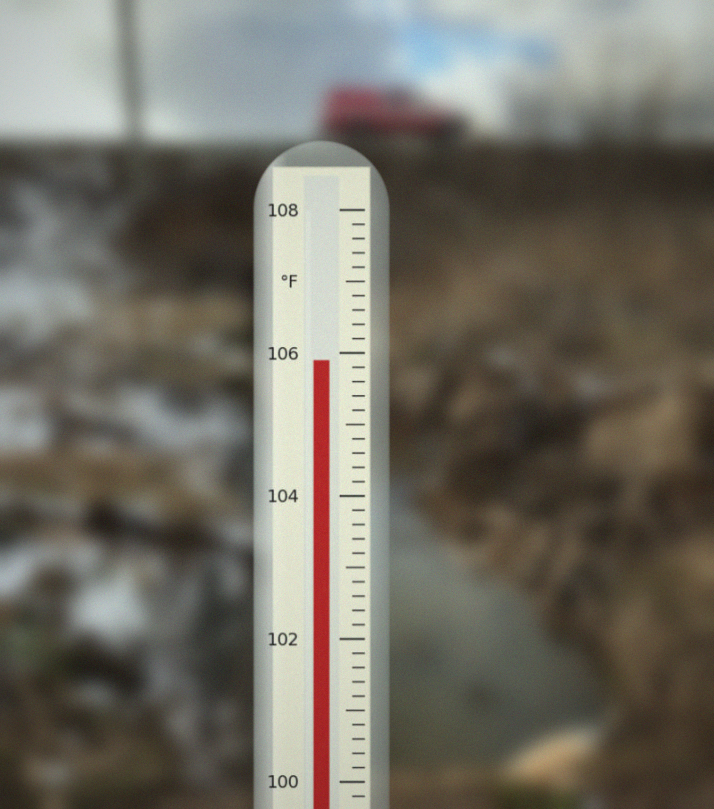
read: value=105.9 unit=°F
